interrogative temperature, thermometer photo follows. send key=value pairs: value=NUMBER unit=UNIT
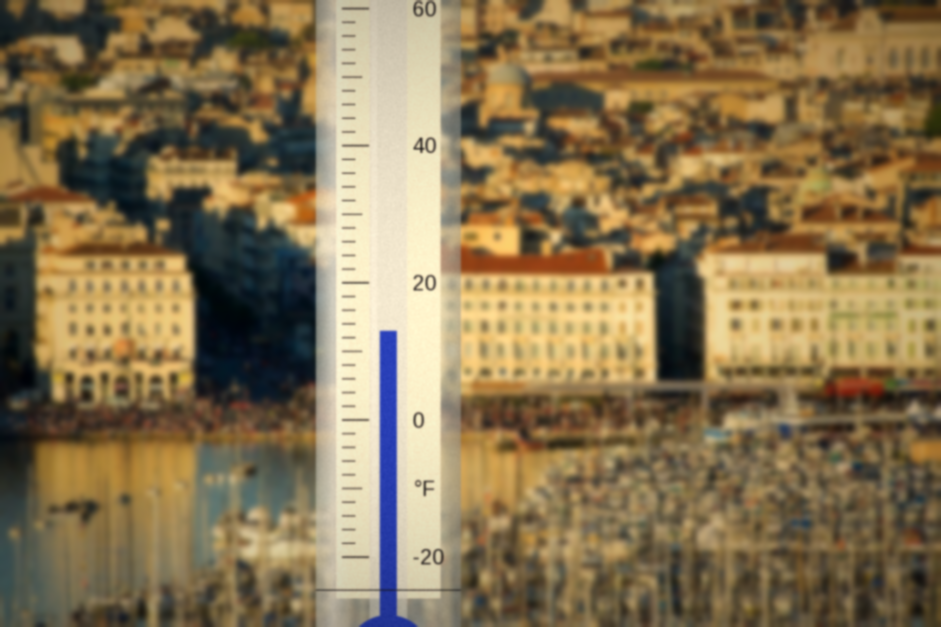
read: value=13 unit=°F
